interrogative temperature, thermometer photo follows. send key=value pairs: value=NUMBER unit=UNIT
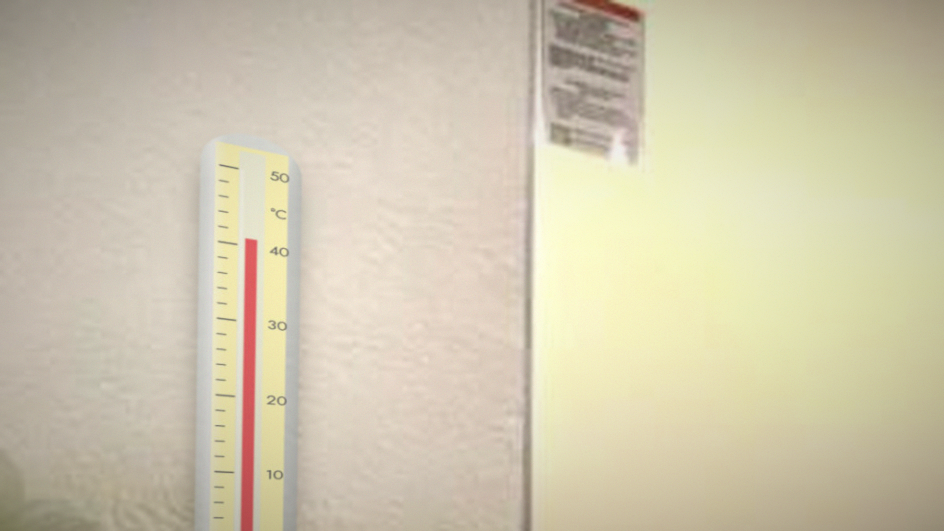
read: value=41 unit=°C
